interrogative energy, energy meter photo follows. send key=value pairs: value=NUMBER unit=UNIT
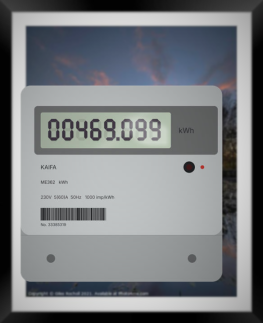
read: value=469.099 unit=kWh
